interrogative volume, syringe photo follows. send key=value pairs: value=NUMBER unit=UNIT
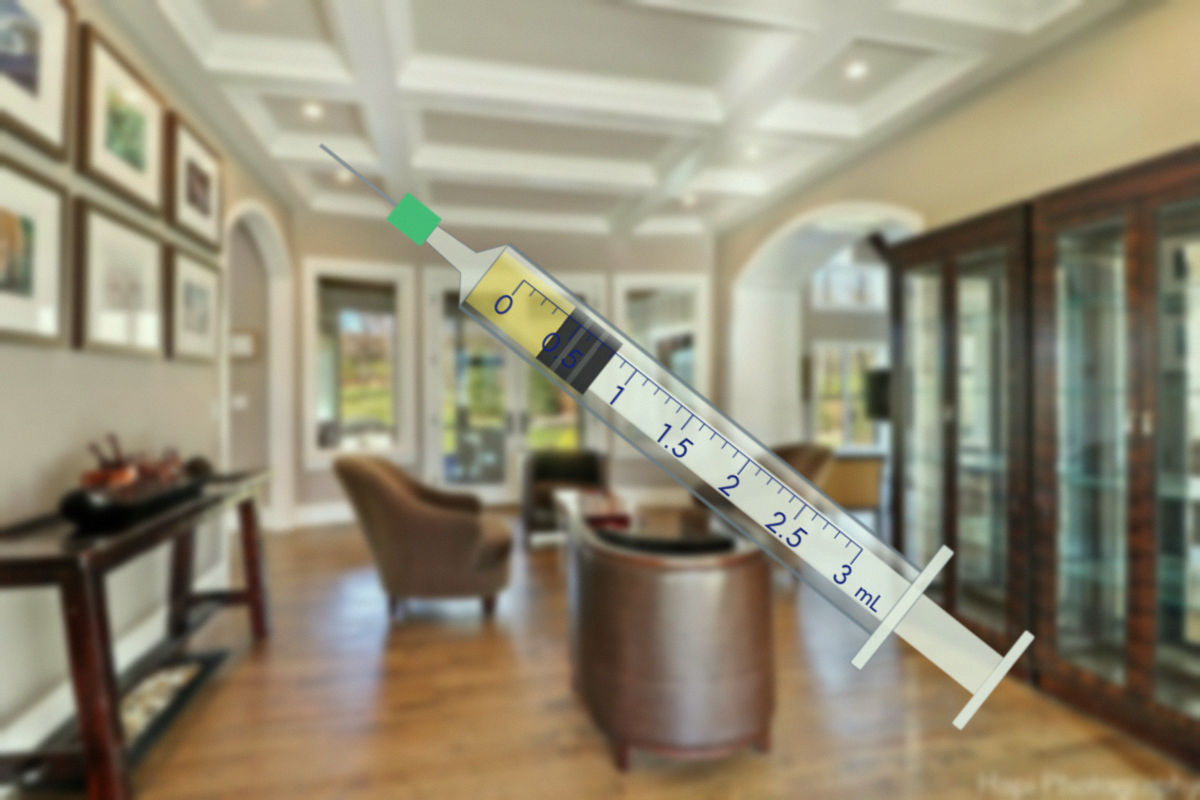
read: value=0.4 unit=mL
